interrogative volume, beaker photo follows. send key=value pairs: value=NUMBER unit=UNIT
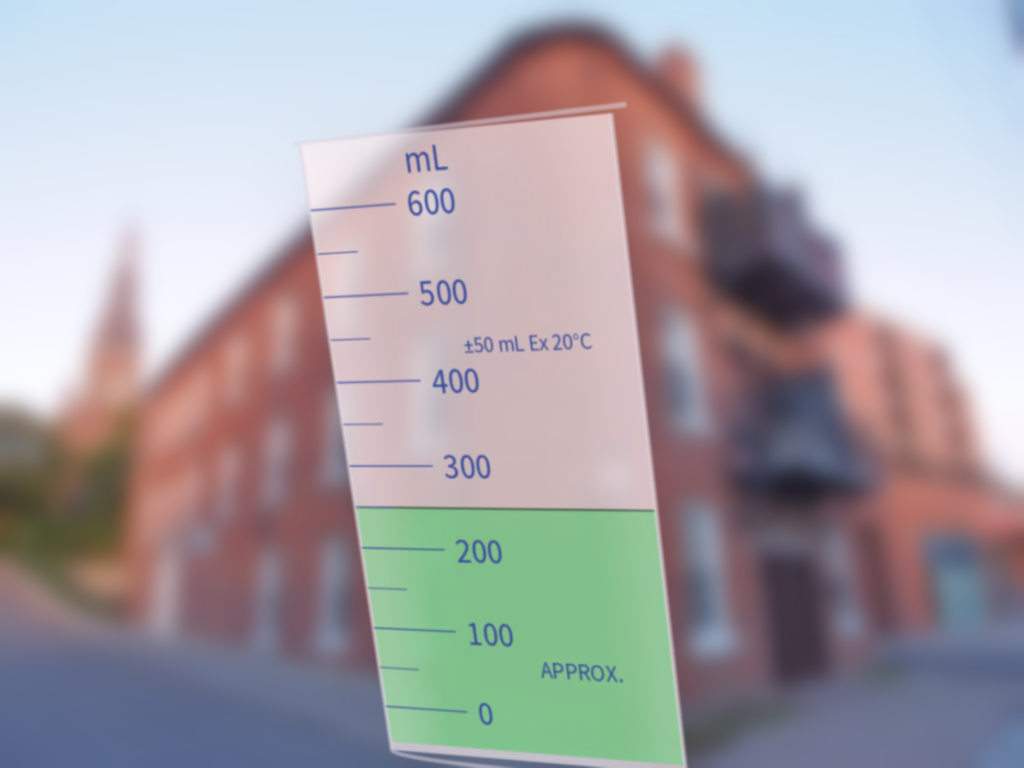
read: value=250 unit=mL
